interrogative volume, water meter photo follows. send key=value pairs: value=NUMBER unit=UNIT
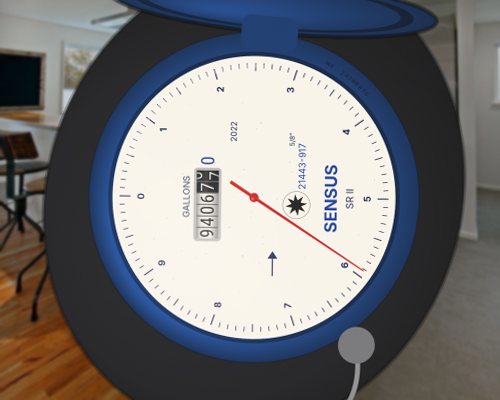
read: value=9406765.9 unit=gal
